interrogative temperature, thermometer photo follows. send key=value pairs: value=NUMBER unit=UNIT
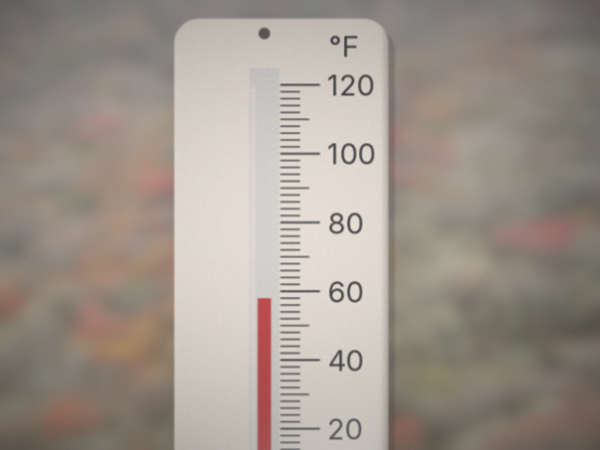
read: value=58 unit=°F
